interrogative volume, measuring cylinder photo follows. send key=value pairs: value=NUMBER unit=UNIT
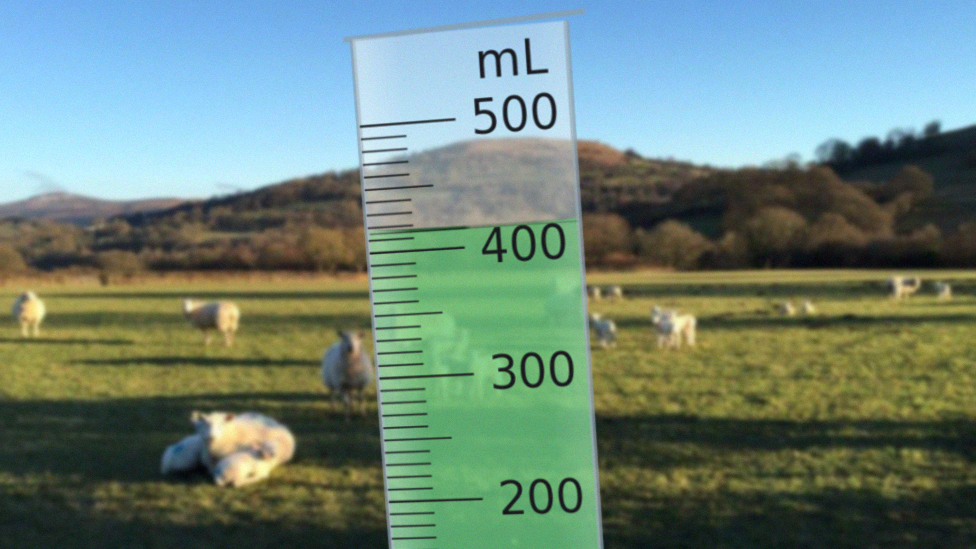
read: value=415 unit=mL
